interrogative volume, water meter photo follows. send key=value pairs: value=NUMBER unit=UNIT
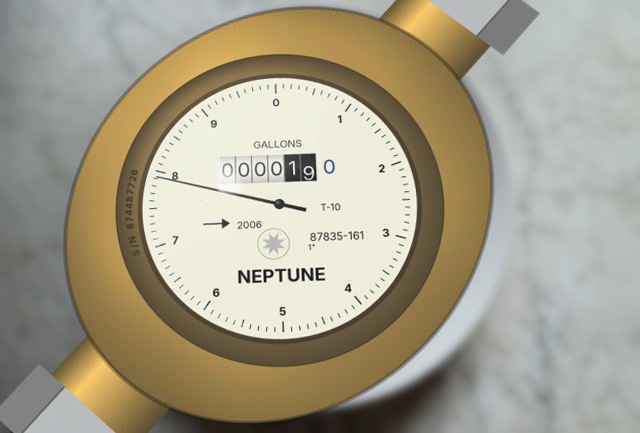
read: value=187.9 unit=gal
